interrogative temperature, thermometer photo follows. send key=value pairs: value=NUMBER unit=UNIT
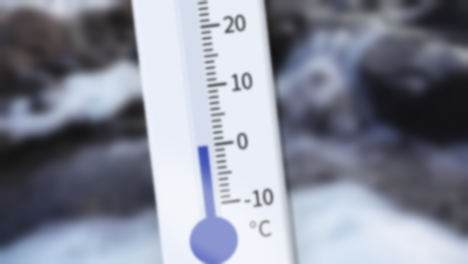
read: value=0 unit=°C
